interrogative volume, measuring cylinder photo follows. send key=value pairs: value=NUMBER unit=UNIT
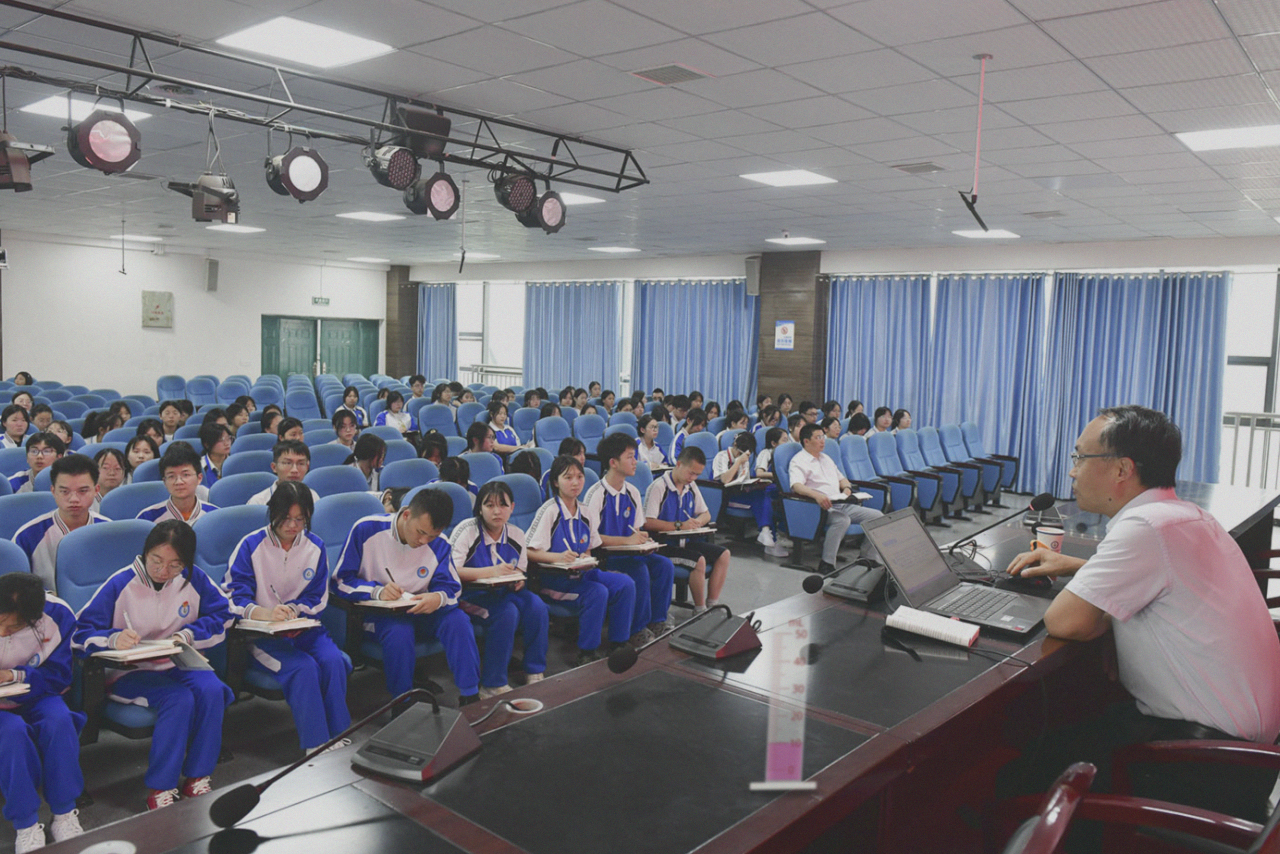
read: value=10 unit=mL
